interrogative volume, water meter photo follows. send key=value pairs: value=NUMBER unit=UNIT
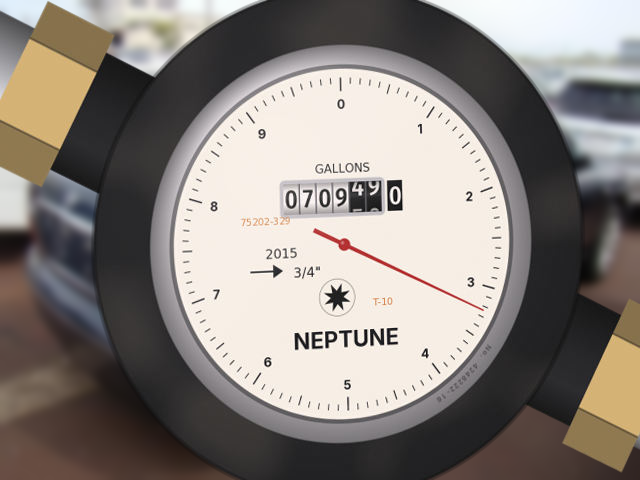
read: value=709493.2 unit=gal
